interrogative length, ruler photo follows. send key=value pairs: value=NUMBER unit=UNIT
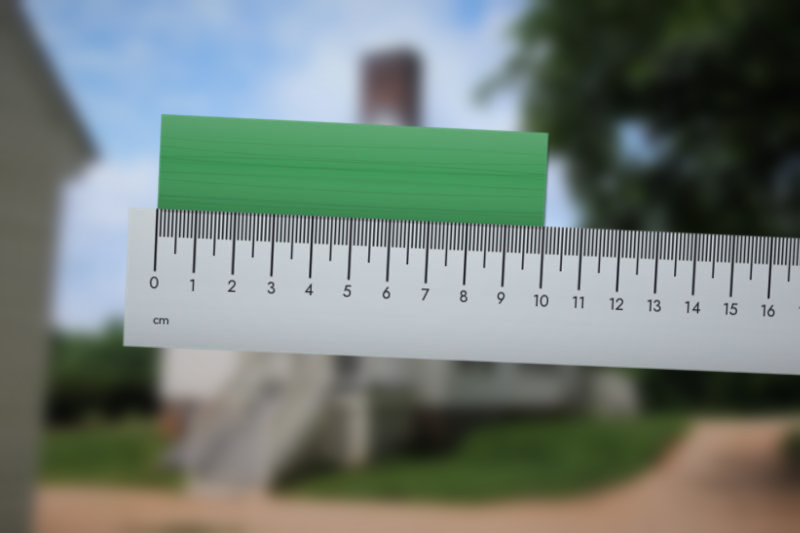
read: value=10 unit=cm
